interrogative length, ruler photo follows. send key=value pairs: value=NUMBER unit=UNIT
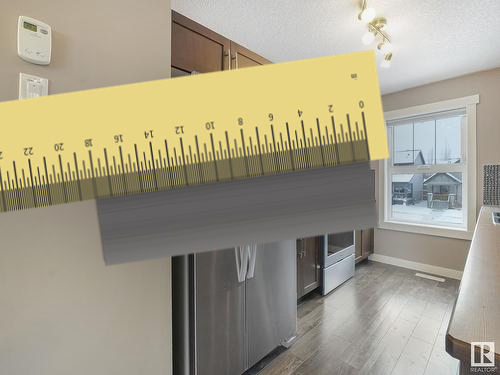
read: value=18 unit=in
